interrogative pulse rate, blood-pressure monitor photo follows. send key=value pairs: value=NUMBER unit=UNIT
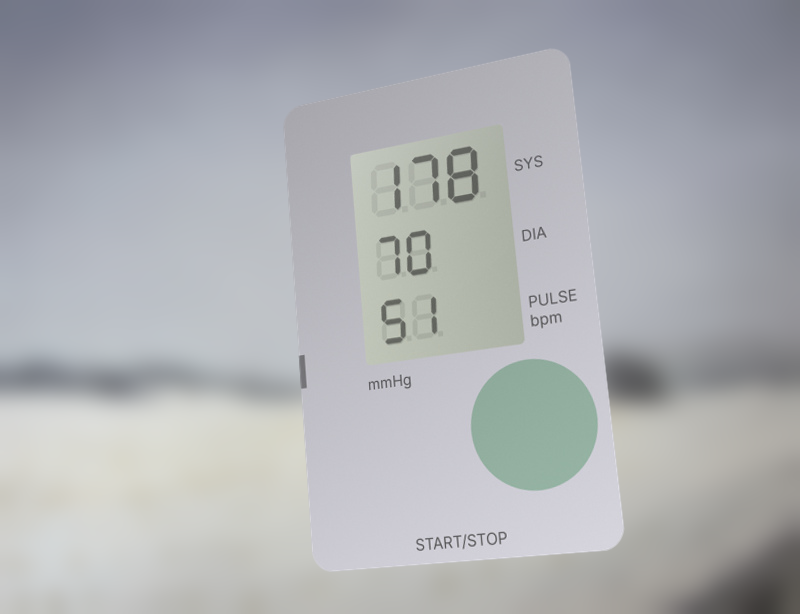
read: value=51 unit=bpm
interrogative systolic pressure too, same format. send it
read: value=178 unit=mmHg
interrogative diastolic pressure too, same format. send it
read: value=70 unit=mmHg
